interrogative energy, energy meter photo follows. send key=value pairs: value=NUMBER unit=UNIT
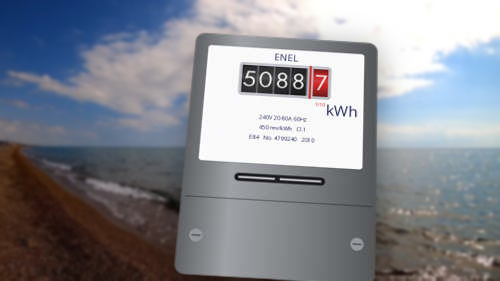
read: value=5088.7 unit=kWh
